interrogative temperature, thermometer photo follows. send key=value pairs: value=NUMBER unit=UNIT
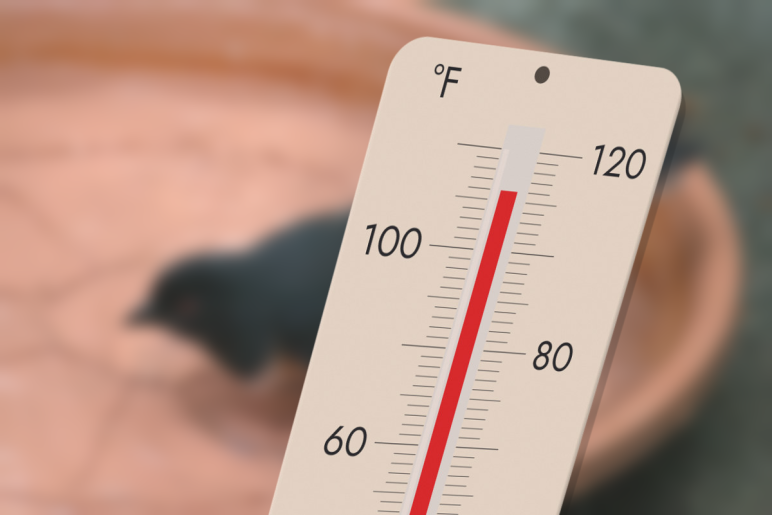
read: value=112 unit=°F
